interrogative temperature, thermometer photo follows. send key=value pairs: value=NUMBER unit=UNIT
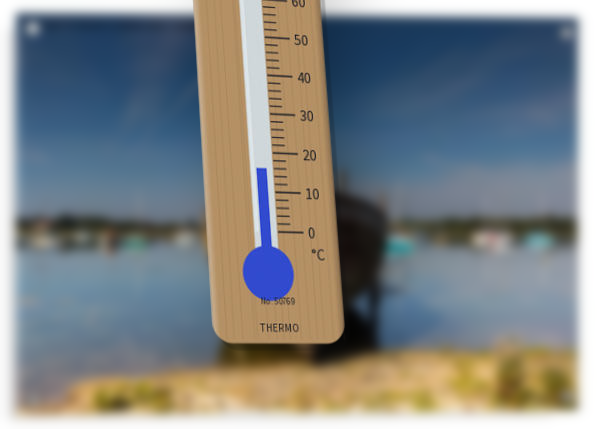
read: value=16 unit=°C
